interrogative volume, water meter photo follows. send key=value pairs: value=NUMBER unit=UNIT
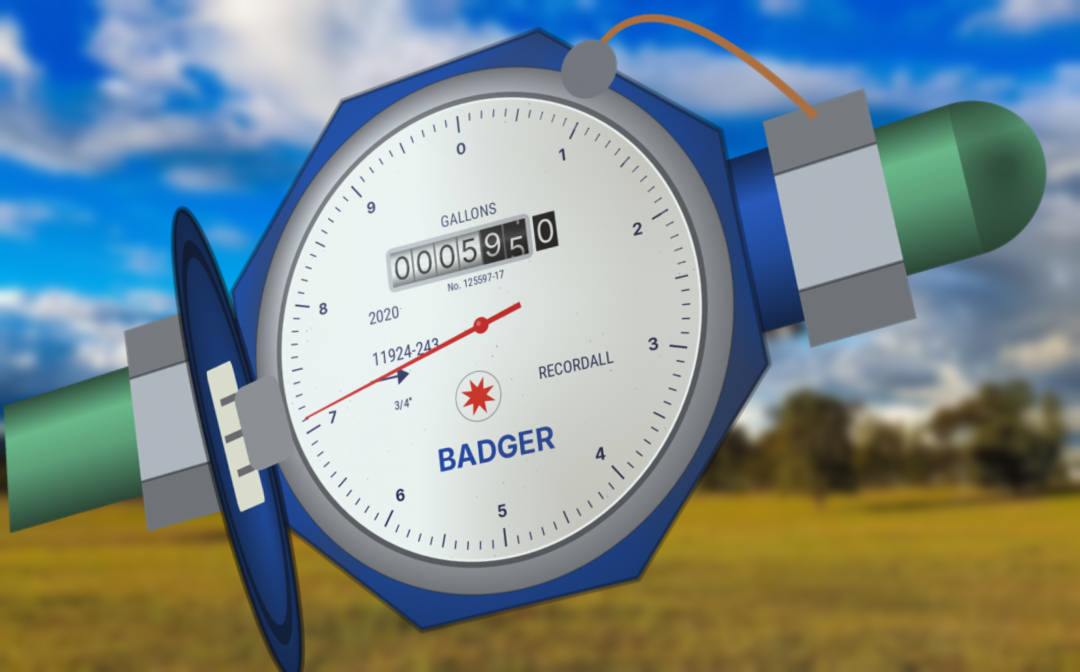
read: value=5947.1 unit=gal
